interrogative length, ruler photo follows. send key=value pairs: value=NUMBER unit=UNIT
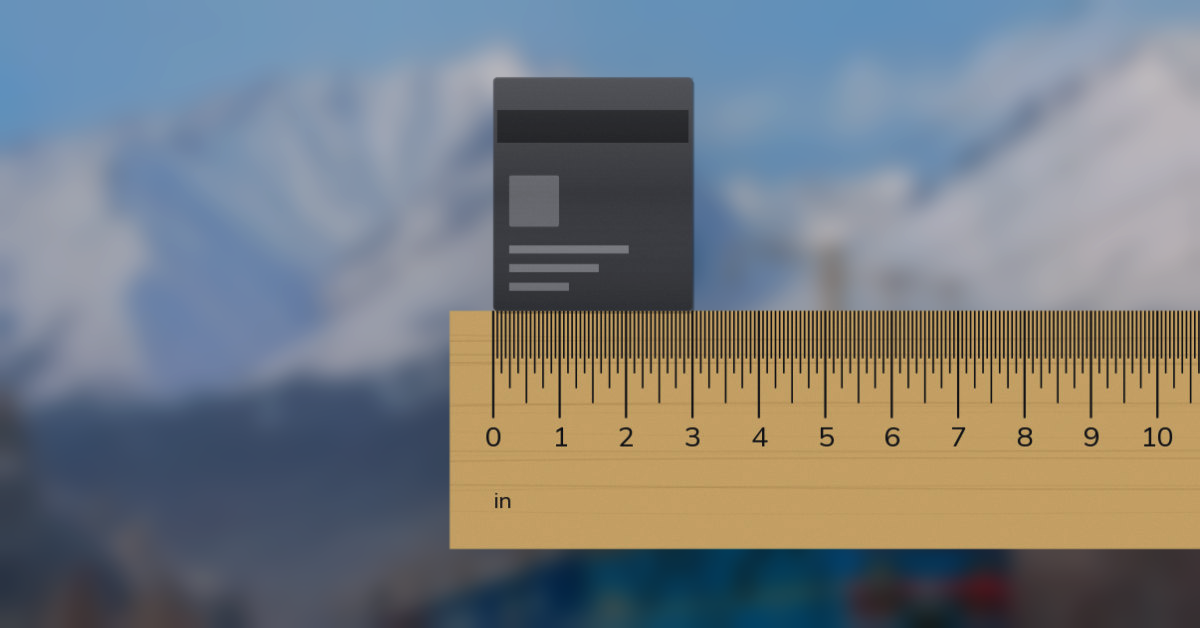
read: value=3 unit=in
